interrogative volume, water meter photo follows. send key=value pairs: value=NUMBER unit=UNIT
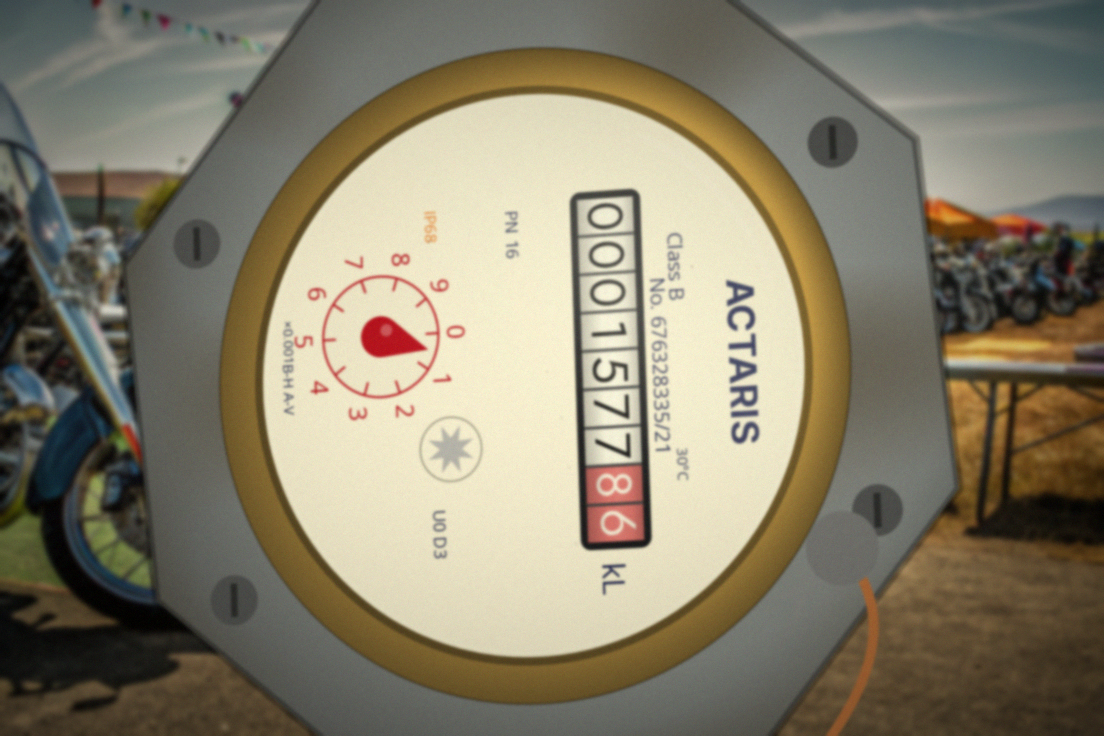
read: value=1577.860 unit=kL
